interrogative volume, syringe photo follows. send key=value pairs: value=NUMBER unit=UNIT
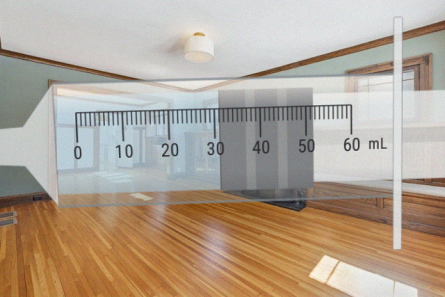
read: value=31 unit=mL
